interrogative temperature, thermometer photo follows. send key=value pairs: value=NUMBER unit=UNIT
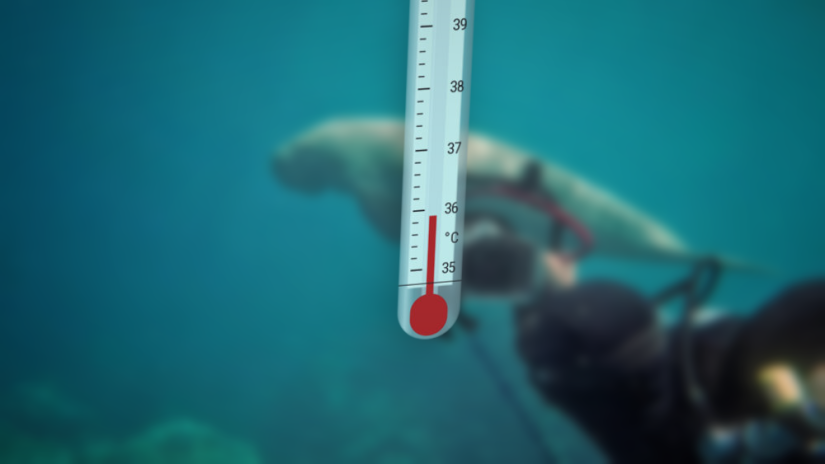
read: value=35.9 unit=°C
